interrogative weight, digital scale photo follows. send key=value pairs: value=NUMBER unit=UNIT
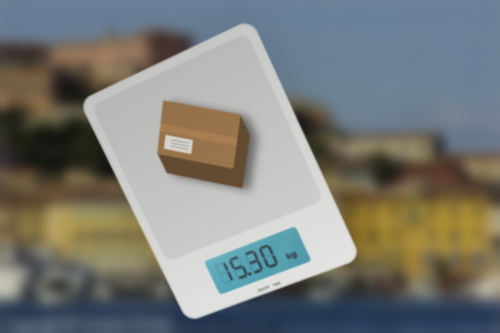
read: value=15.30 unit=kg
